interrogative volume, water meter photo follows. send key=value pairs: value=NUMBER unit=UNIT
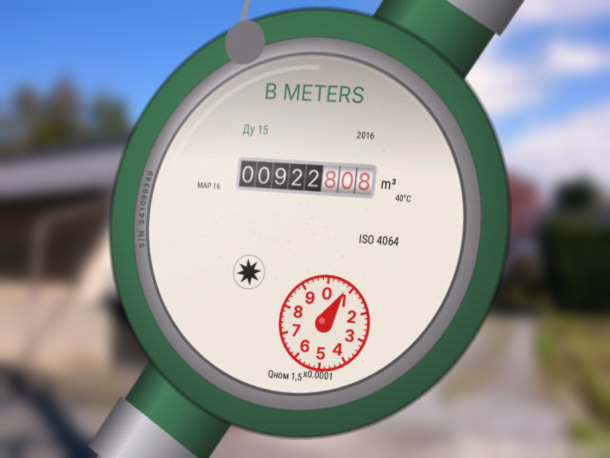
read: value=922.8080 unit=m³
